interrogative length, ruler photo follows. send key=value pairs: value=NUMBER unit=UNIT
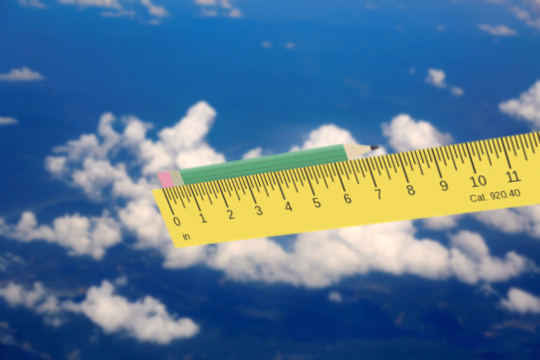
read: value=7.5 unit=in
